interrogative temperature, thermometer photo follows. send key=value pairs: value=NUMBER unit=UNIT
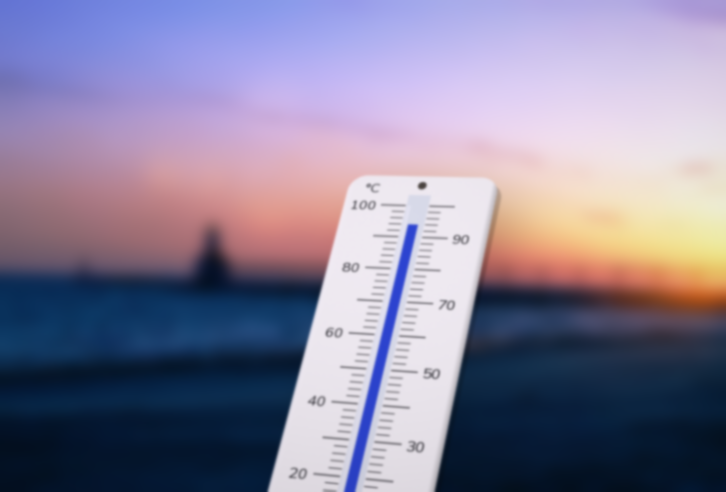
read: value=94 unit=°C
